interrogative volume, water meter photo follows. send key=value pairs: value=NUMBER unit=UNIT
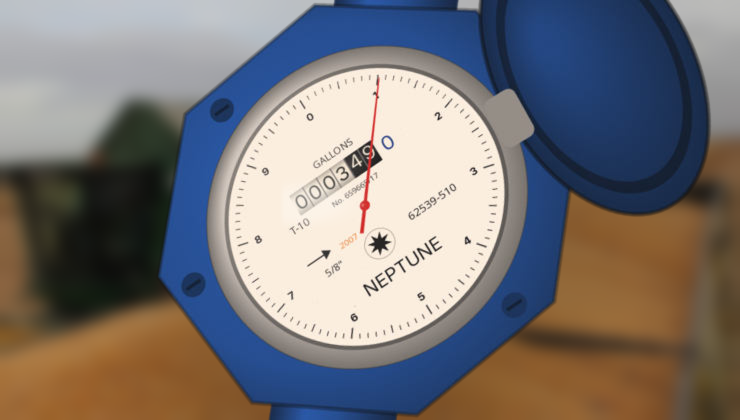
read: value=3491.0 unit=gal
